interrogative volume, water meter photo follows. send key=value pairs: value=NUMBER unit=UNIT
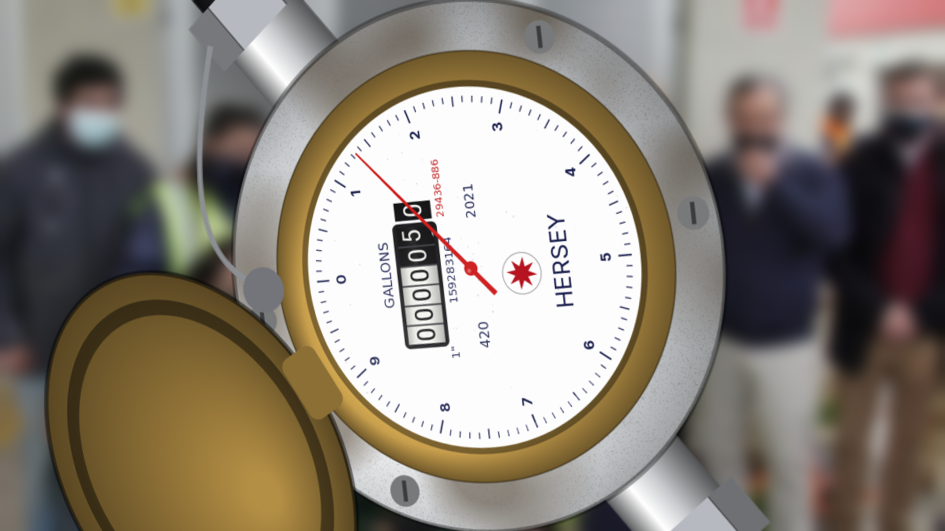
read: value=51.3 unit=gal
